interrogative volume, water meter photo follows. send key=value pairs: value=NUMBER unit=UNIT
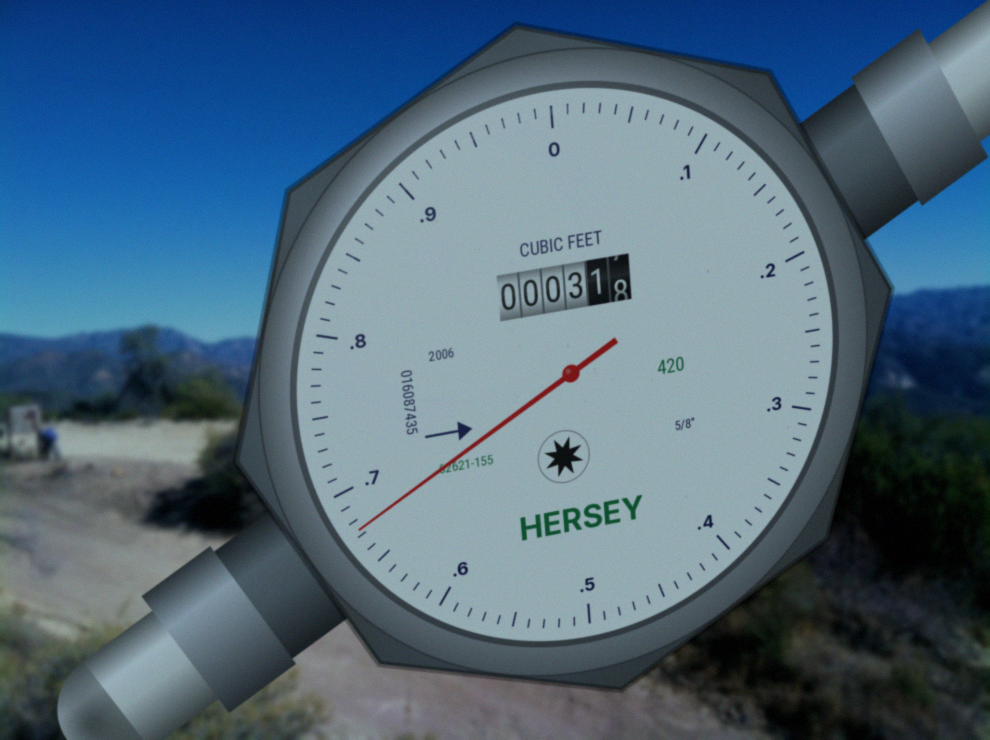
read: value=317.67 unit=ft³
